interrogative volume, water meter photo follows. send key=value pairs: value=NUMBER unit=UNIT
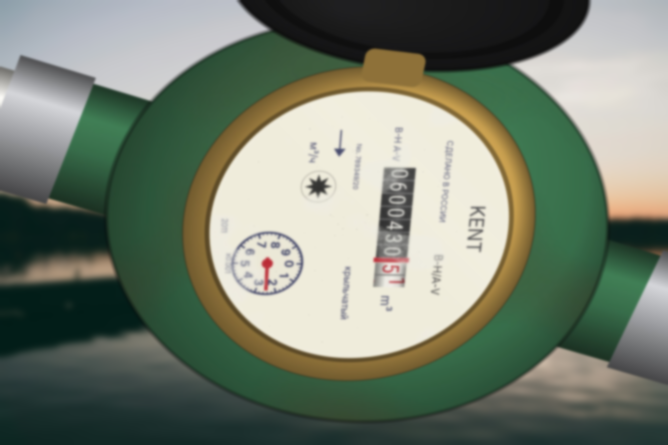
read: value=600430.512 unit=m³
